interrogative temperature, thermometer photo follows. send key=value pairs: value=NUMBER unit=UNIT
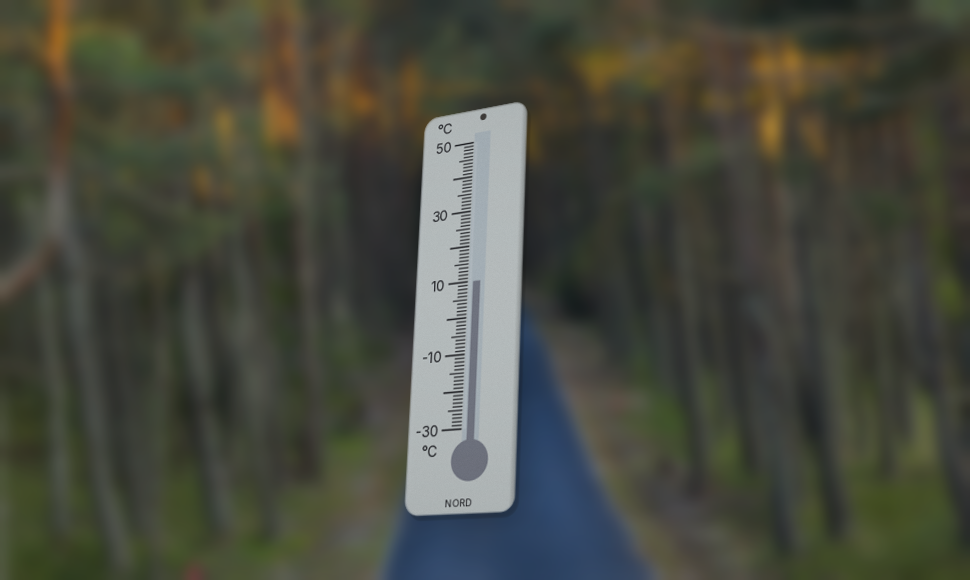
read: value=10 unit=°C
